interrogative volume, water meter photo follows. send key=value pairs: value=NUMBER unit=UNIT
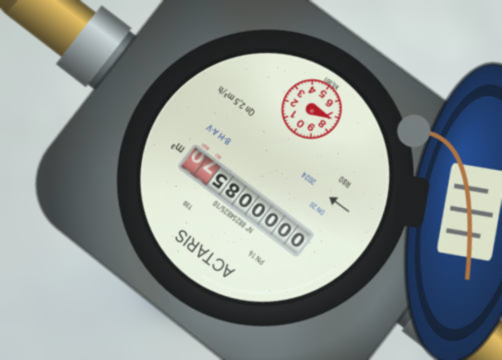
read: value=85.697 unit=m³
